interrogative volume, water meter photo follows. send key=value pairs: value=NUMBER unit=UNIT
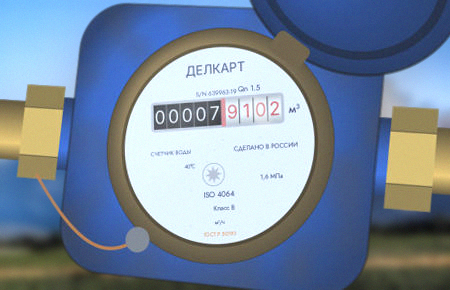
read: value=7.9102 unit=m³
